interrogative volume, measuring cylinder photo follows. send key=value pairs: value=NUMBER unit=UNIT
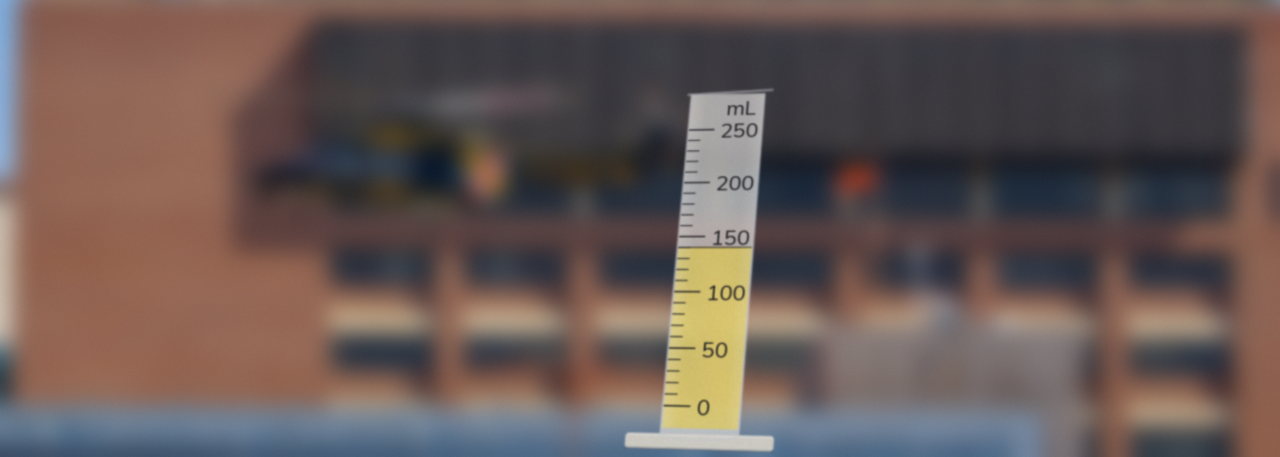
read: value=140 unit=mL
